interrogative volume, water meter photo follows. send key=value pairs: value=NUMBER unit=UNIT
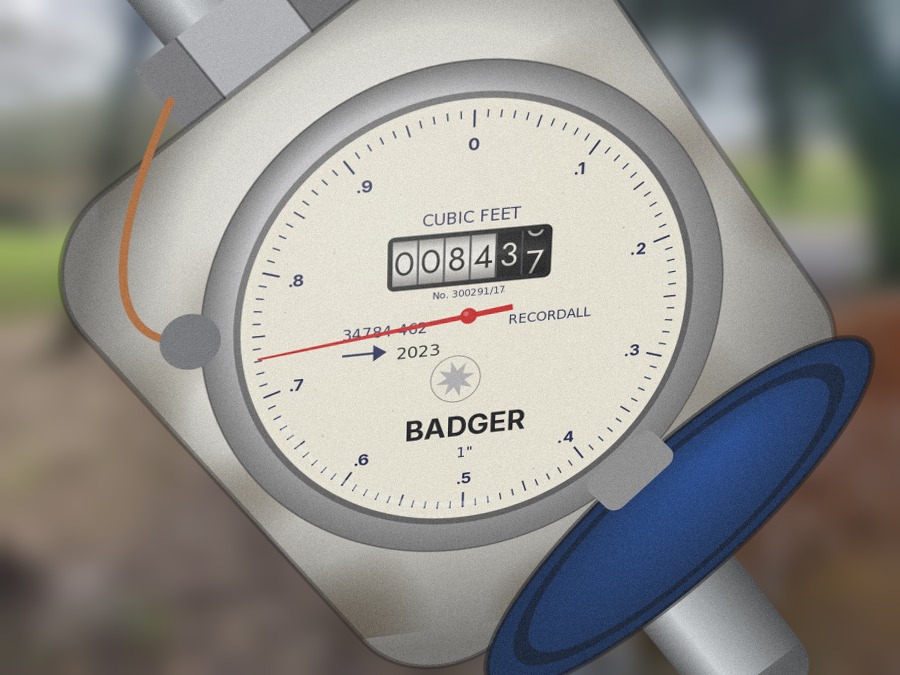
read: value=8436.73 unit=ft³
